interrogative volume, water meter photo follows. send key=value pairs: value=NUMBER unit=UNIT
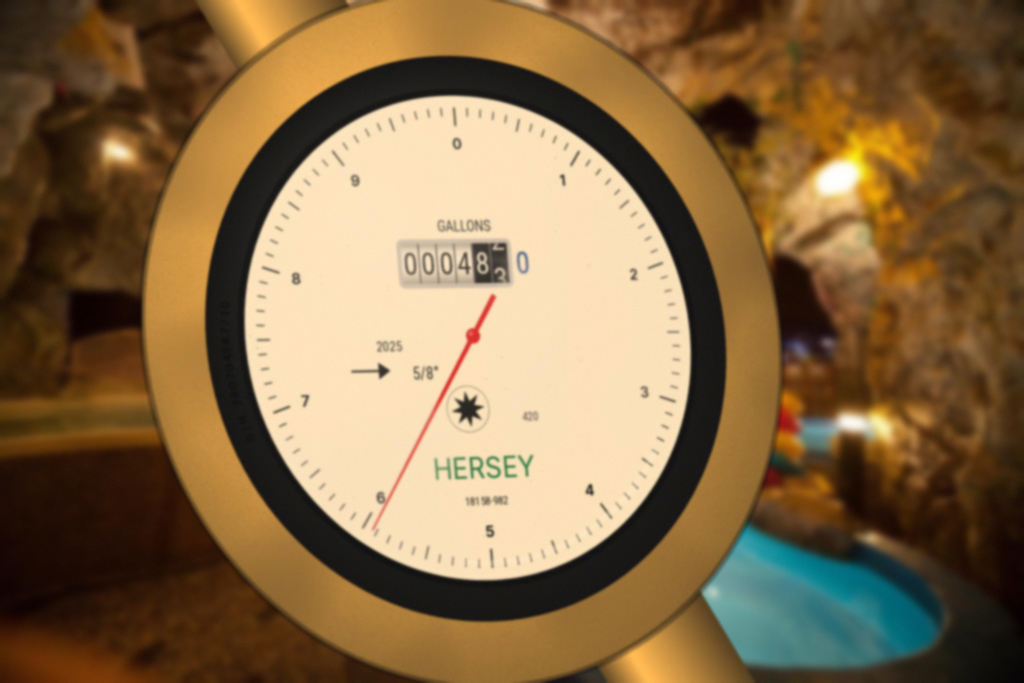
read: value=4825.9 unit=gal
